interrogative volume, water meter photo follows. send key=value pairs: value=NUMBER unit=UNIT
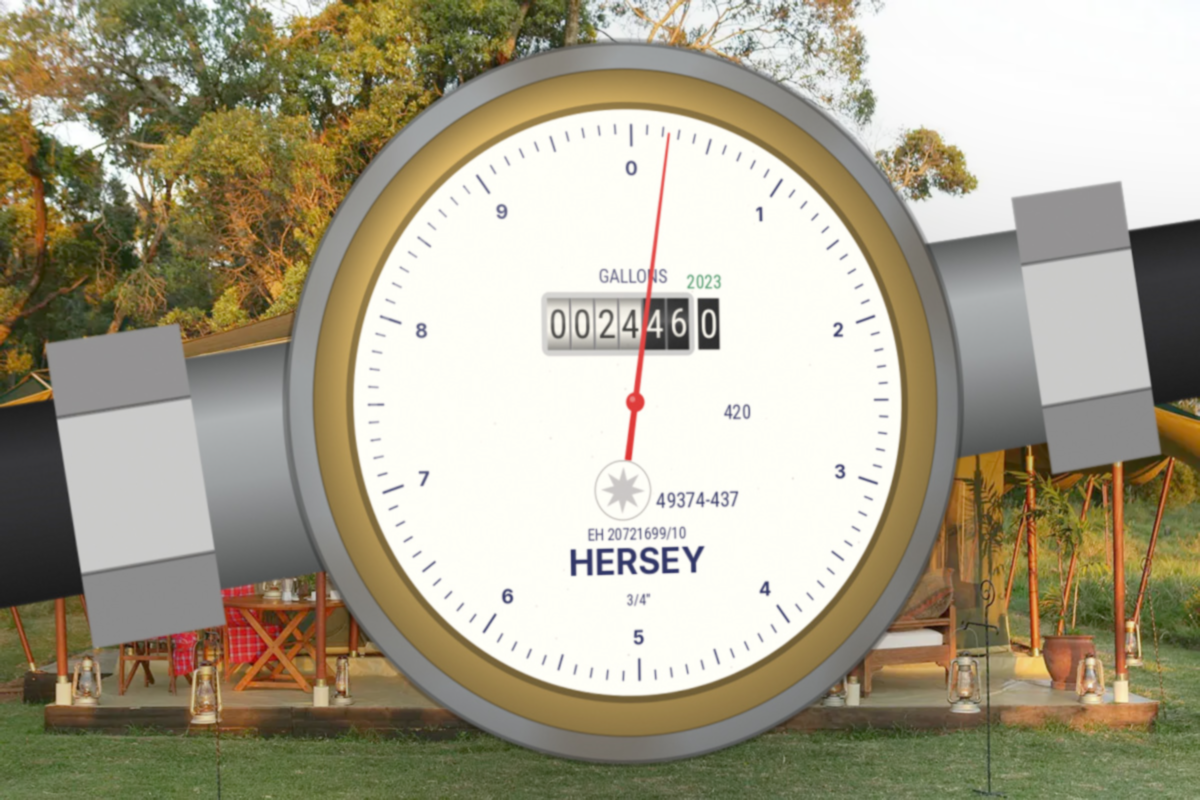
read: value=24460.2 unit=gal
